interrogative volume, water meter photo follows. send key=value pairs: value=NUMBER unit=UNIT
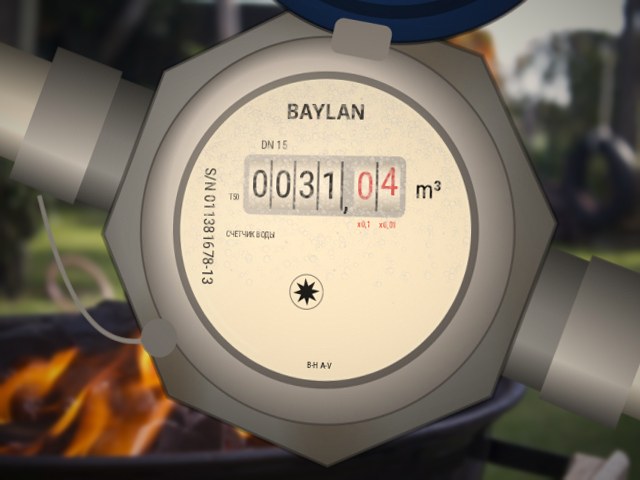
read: value=31.04 unit=m³
